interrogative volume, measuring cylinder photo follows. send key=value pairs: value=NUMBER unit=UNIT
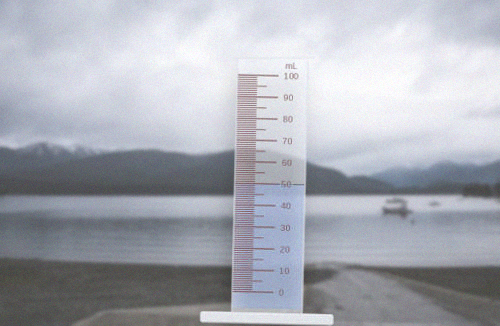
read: value=50 unit=mL
